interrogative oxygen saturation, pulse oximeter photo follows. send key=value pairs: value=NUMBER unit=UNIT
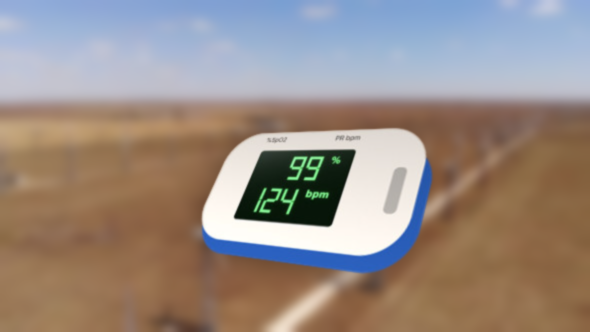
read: value=99 unit=%
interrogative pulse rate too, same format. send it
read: value=124 unit=bpm
